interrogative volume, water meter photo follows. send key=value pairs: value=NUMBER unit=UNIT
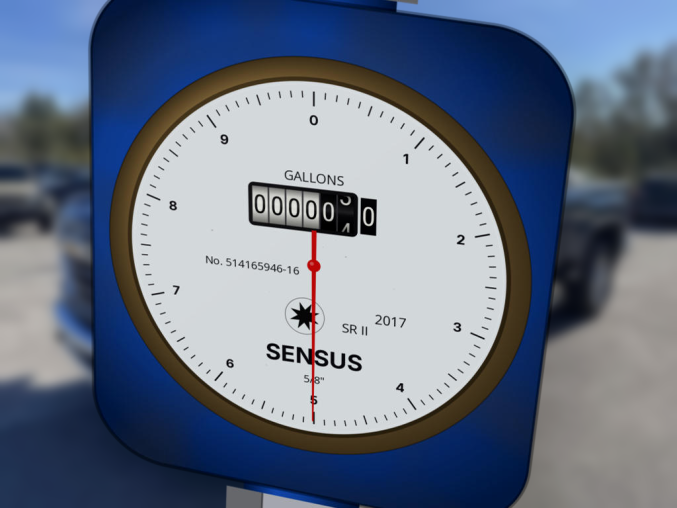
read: value=35.0 unit=gal
